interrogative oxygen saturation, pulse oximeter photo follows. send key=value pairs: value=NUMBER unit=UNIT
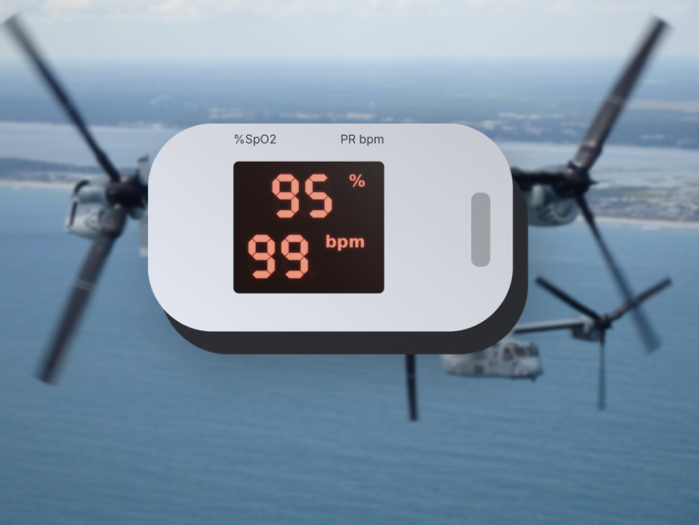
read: value=95 unit=%
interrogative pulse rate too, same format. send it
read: value=99 unit=bpm
